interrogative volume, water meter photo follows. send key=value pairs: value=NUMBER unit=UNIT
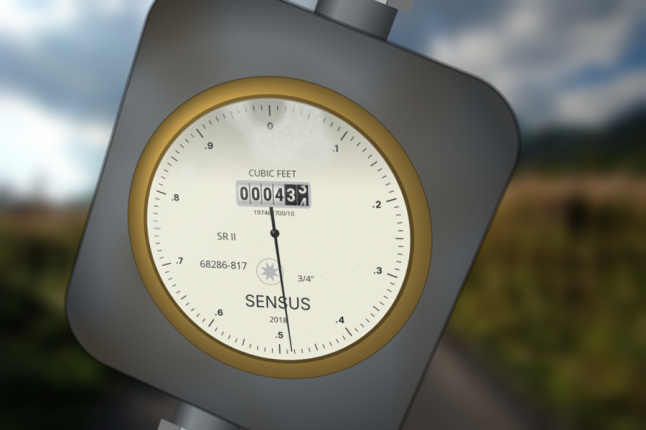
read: value=433.48 unit=ft³
